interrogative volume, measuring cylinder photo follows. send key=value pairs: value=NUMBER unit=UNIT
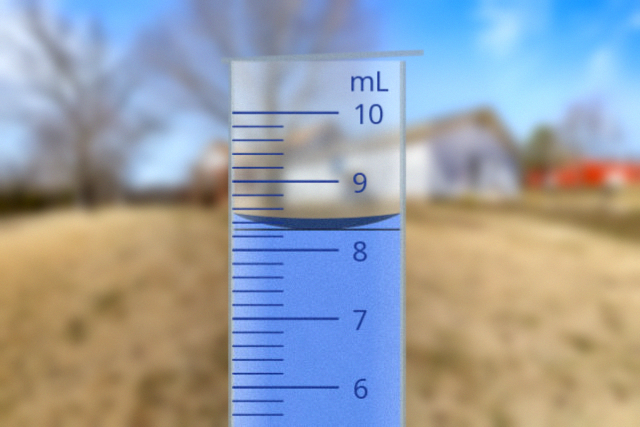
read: value=8.3 unit=mL
